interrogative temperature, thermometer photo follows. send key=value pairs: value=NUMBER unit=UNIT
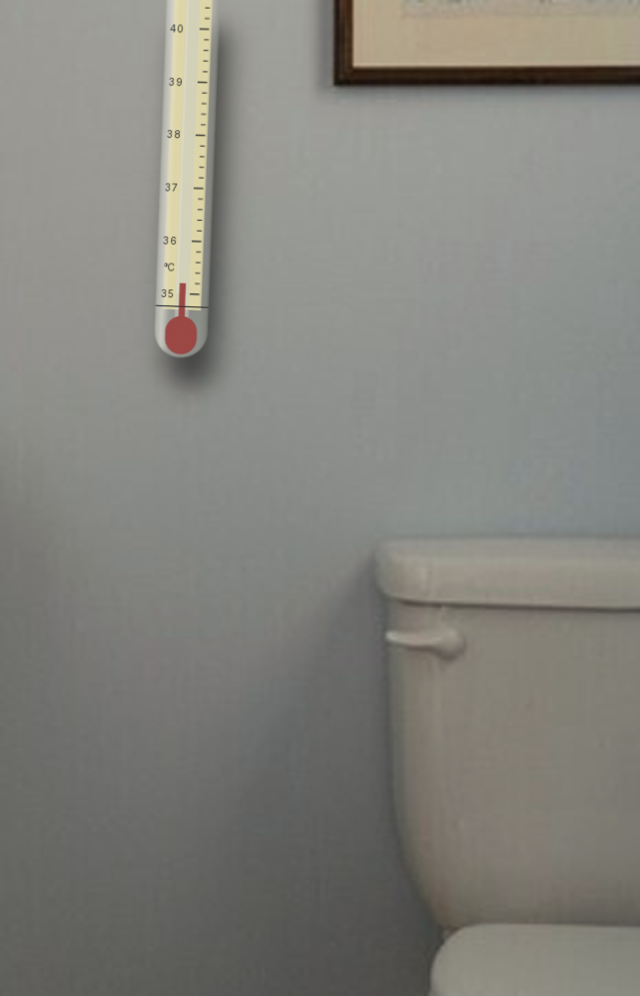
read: value=35.2 unit=°C
